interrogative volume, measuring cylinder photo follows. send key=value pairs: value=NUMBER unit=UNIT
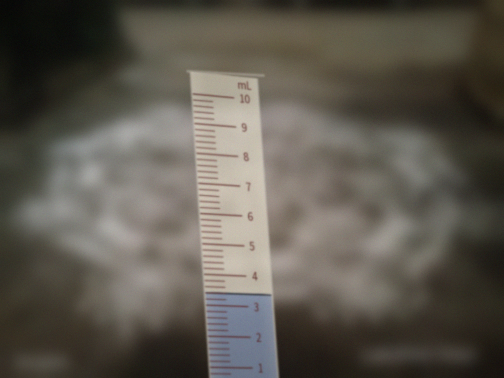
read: value=3.4 unit=mL
